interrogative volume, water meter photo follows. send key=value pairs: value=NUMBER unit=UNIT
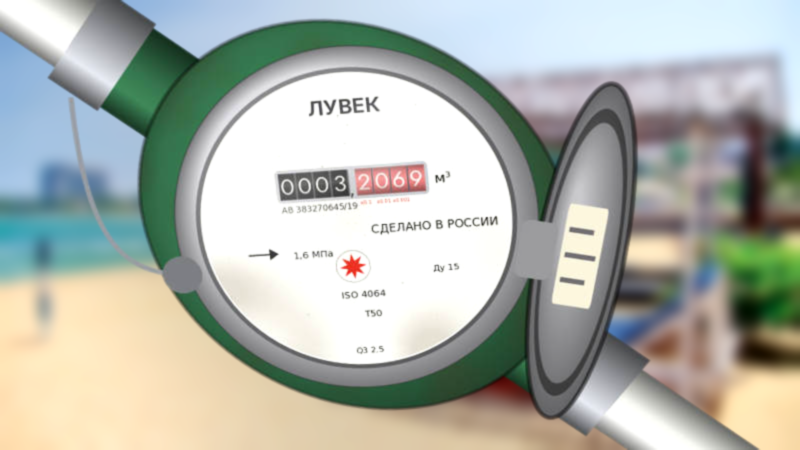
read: value=3.2069 unit=m³
